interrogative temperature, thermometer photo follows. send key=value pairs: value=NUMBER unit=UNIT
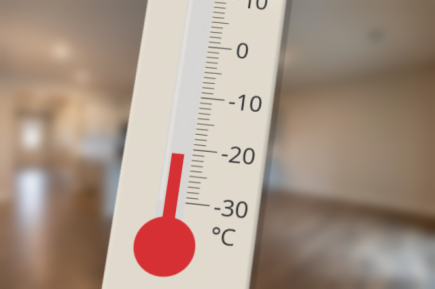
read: value=-21 unit=°C
